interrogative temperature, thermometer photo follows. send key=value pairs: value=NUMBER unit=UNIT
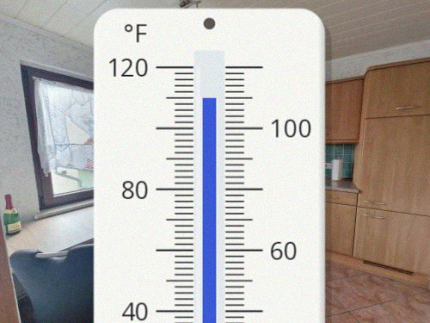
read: value=110 unit=°F
